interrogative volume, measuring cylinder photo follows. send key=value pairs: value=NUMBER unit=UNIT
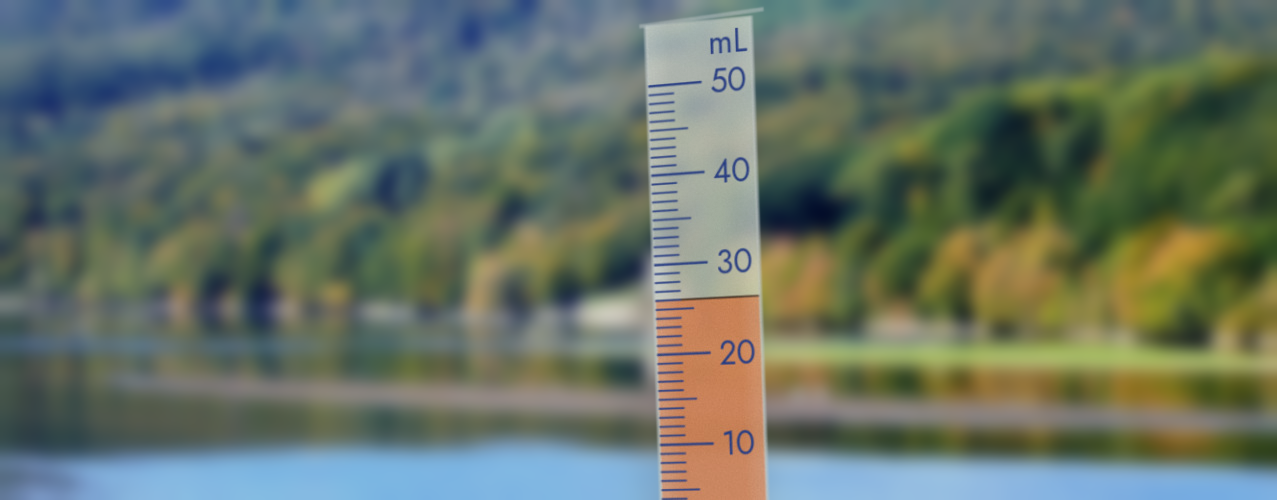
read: value=26 unit=mL
